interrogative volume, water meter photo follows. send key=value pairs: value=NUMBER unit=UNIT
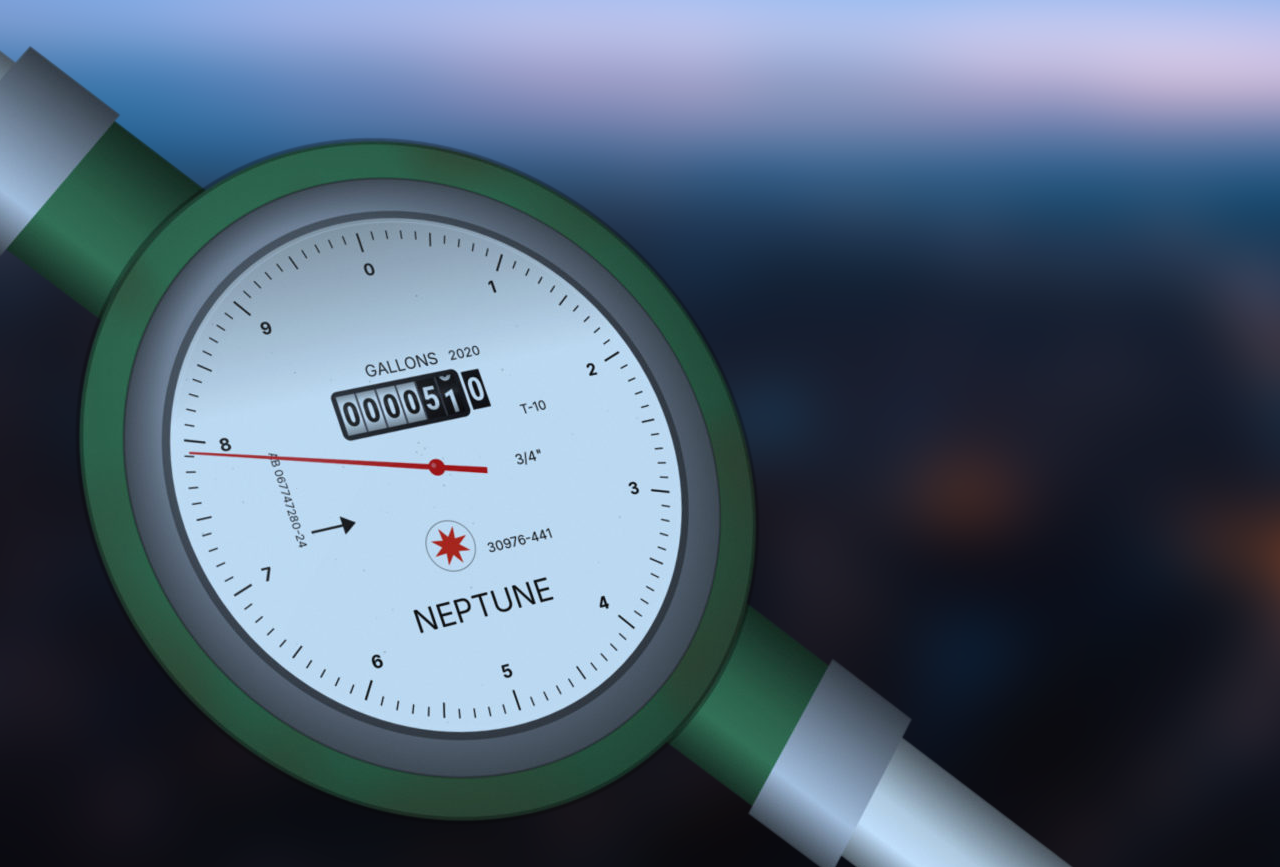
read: value=507.9 unit=gal
